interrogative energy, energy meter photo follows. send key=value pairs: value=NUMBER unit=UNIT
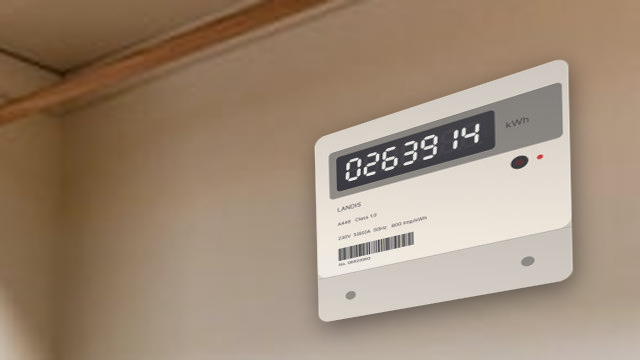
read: value=263914 unit=kWh
